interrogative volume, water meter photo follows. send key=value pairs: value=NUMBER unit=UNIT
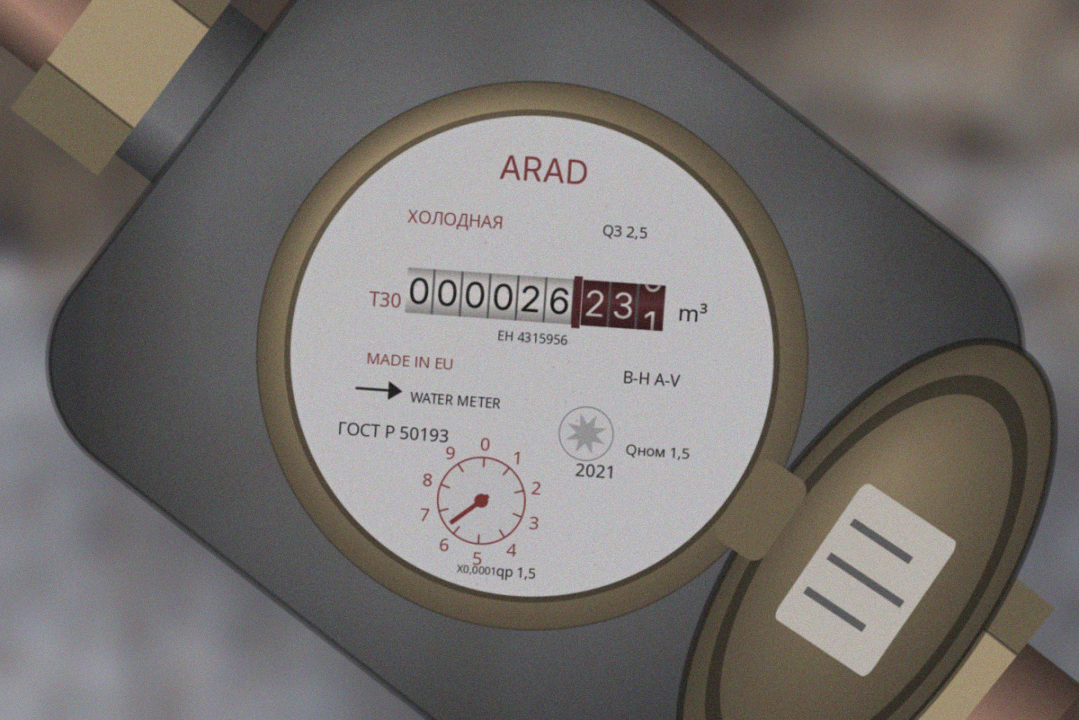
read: value=26.2306 unit=m³
